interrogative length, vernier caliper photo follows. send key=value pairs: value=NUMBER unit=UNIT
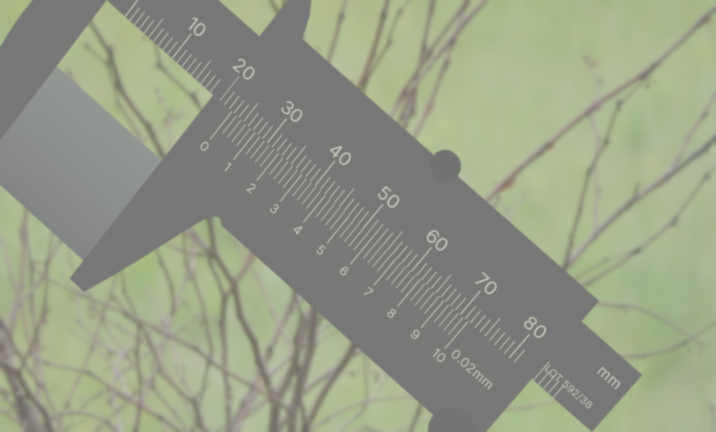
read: value=22.6 unit=mm
